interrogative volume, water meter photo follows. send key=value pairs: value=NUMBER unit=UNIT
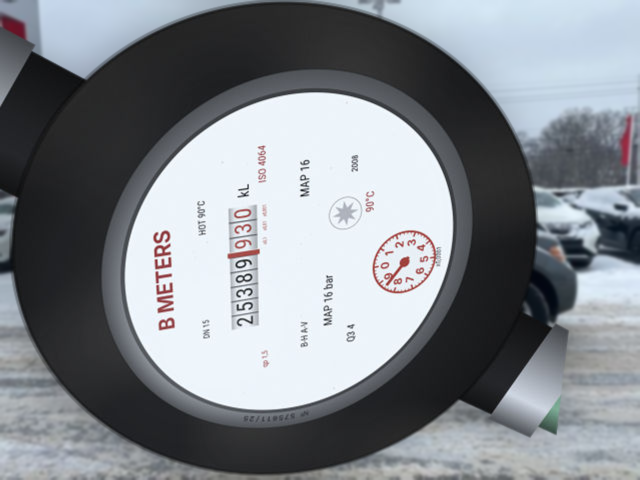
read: value=25389.9308 unit=kL
